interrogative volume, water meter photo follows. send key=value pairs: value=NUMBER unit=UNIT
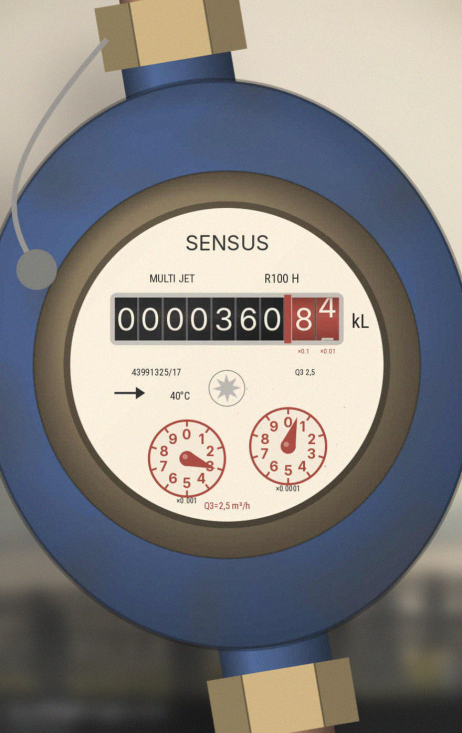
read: value=360.8430 unit=kL
